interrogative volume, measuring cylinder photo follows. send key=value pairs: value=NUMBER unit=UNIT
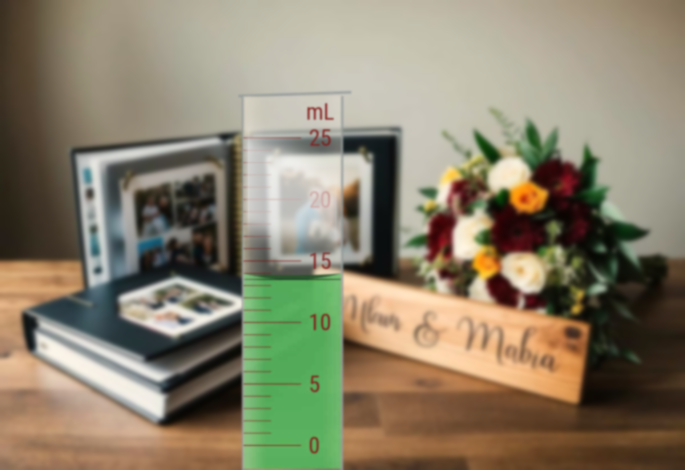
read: value=13.5 unit=mL
